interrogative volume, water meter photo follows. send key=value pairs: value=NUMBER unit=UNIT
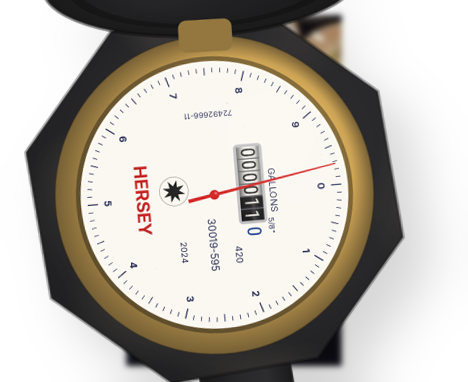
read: value=109.7 unit=gal
